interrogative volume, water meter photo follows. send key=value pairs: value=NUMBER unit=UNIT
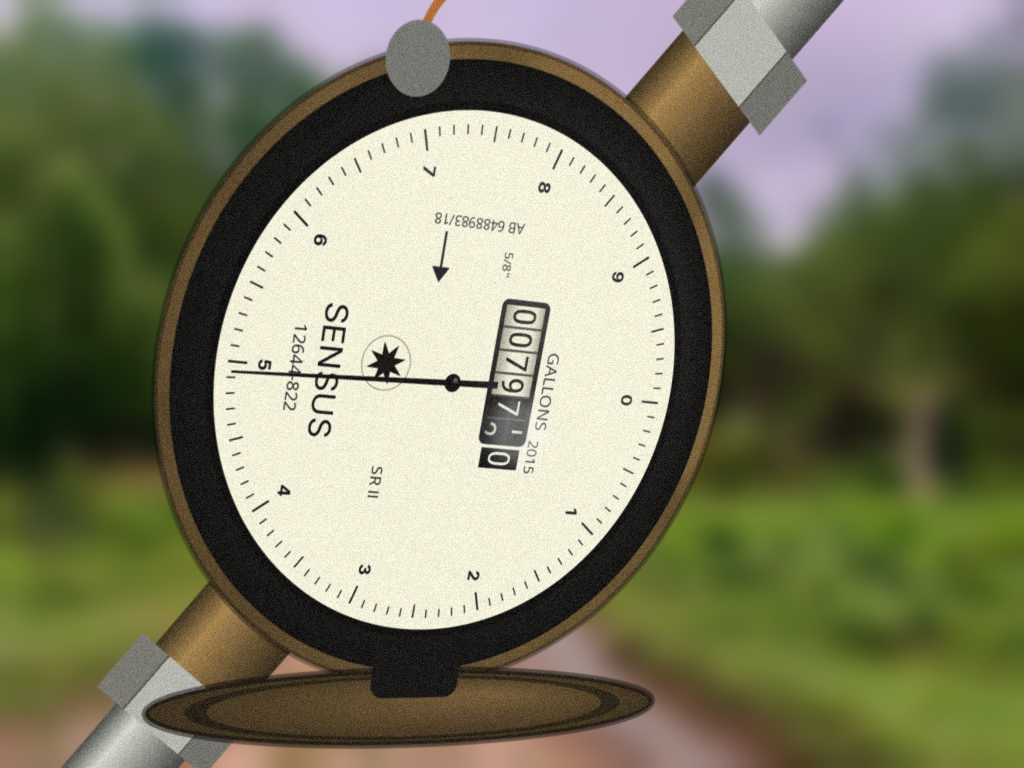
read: value=79714.9 unit=gal
